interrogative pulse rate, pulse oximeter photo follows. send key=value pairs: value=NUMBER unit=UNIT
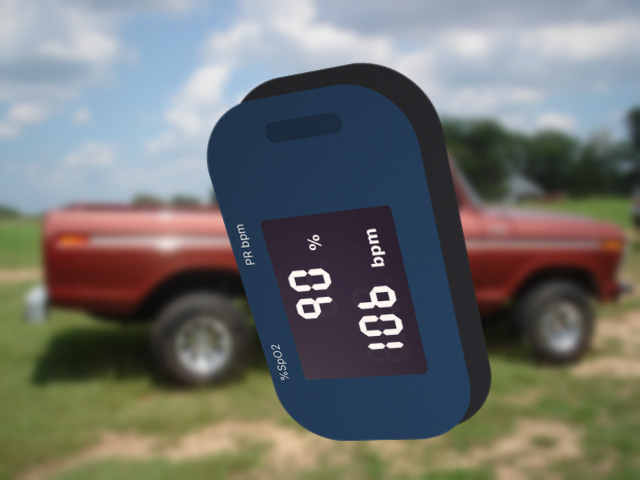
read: value=106 unit=bpm
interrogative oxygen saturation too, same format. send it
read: value=90 unit=%
